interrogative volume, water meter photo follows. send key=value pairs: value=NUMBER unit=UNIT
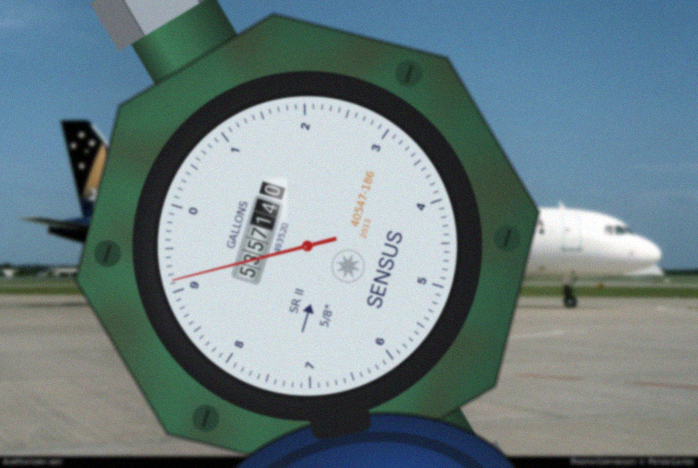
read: value=5357139.1 unit=gal
